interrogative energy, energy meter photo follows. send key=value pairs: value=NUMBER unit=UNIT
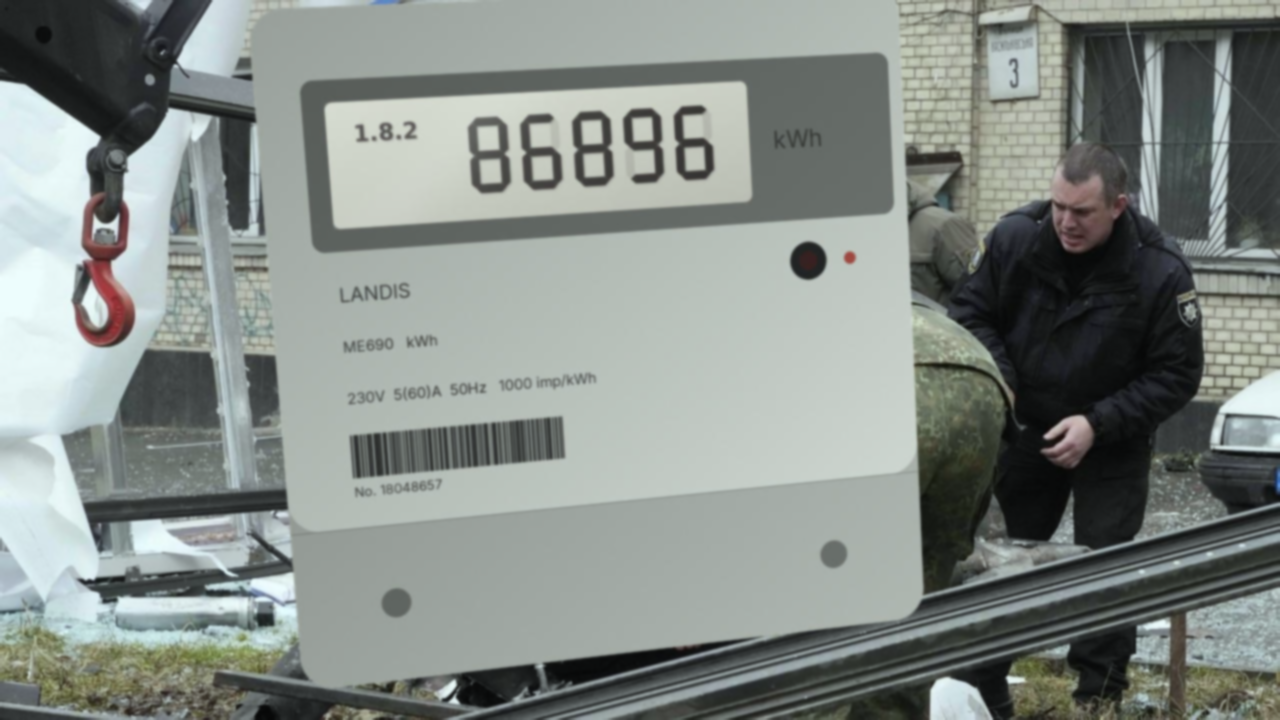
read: value=86896 unit=kWh
